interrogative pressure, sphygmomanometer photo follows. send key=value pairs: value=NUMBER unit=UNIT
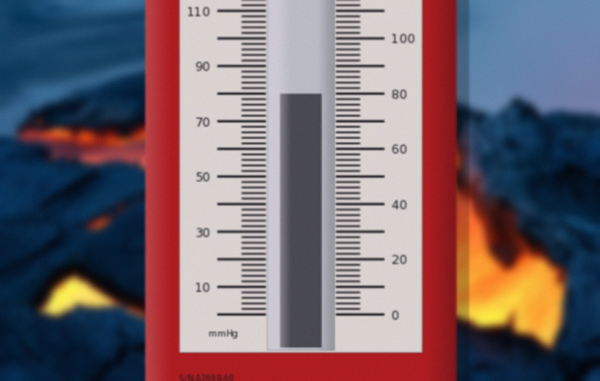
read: value=80 unit=mmHg
